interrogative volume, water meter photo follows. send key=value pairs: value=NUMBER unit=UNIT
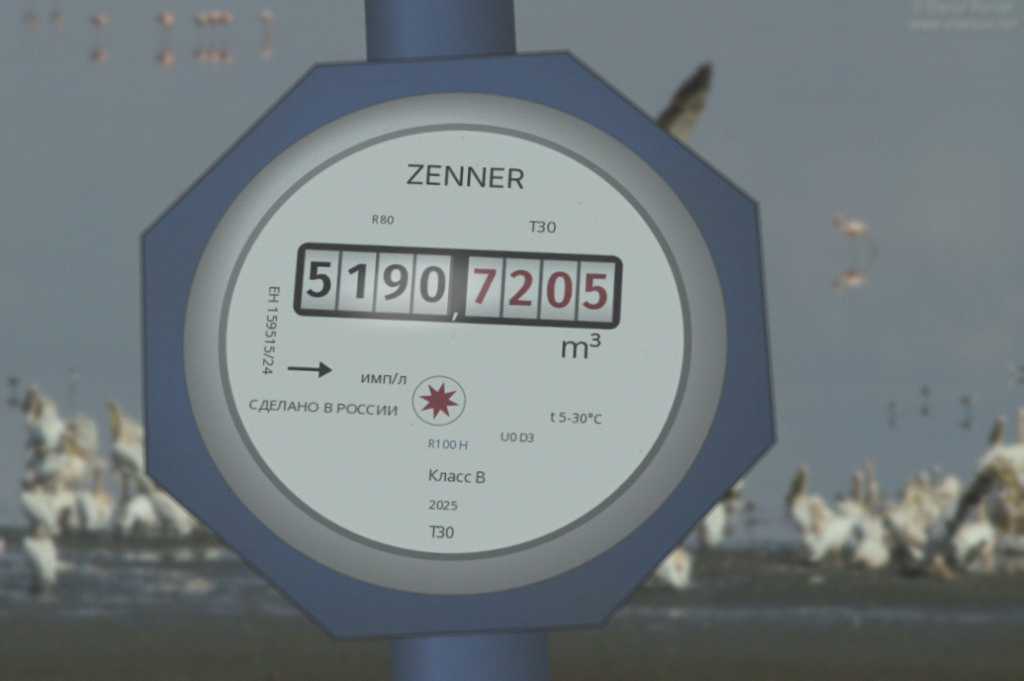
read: value=5190.7205 unit=m³
